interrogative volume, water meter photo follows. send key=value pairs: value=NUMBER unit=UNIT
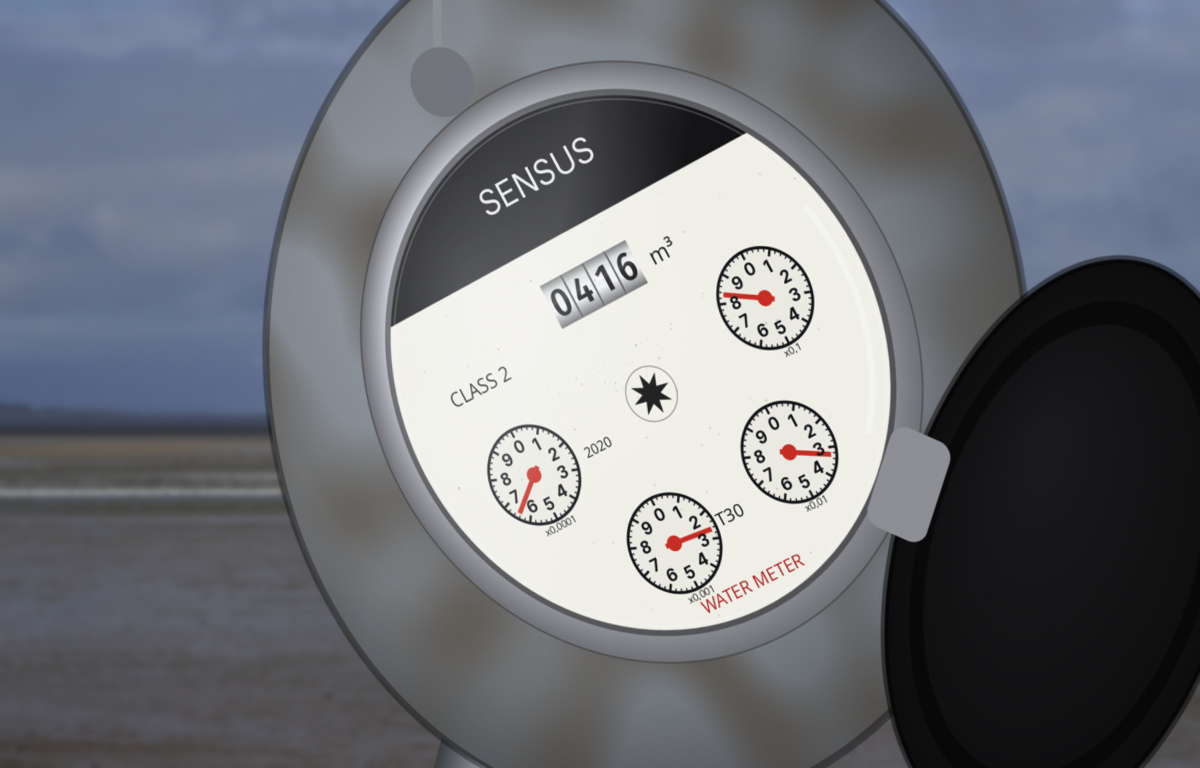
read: value=416.8326 unit=m³
